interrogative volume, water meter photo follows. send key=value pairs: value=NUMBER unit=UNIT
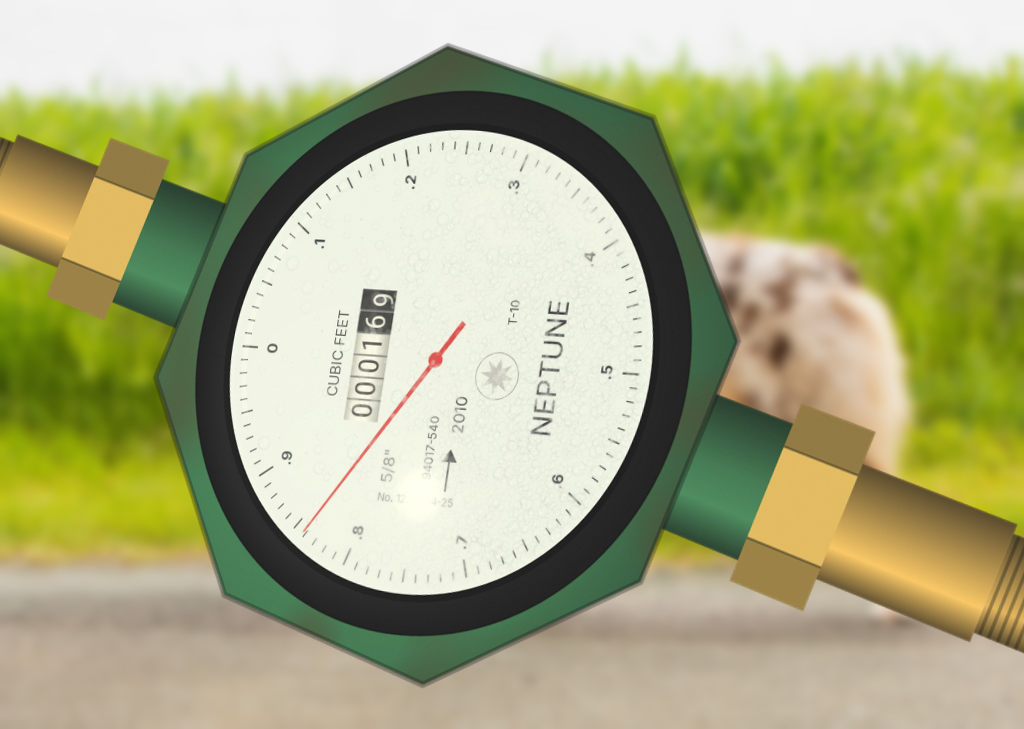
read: value=168.84 unit=ft³
